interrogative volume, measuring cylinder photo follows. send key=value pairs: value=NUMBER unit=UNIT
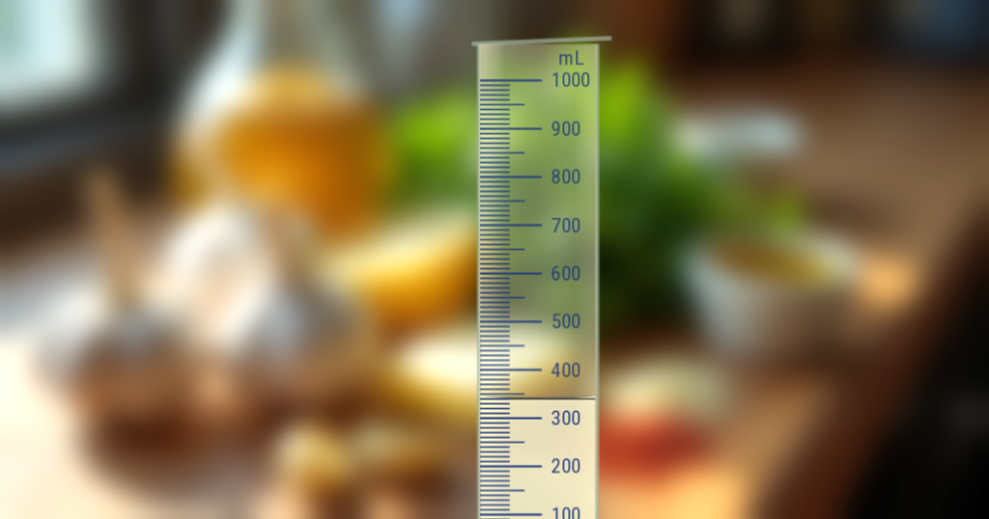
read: value=340 unit=mL
